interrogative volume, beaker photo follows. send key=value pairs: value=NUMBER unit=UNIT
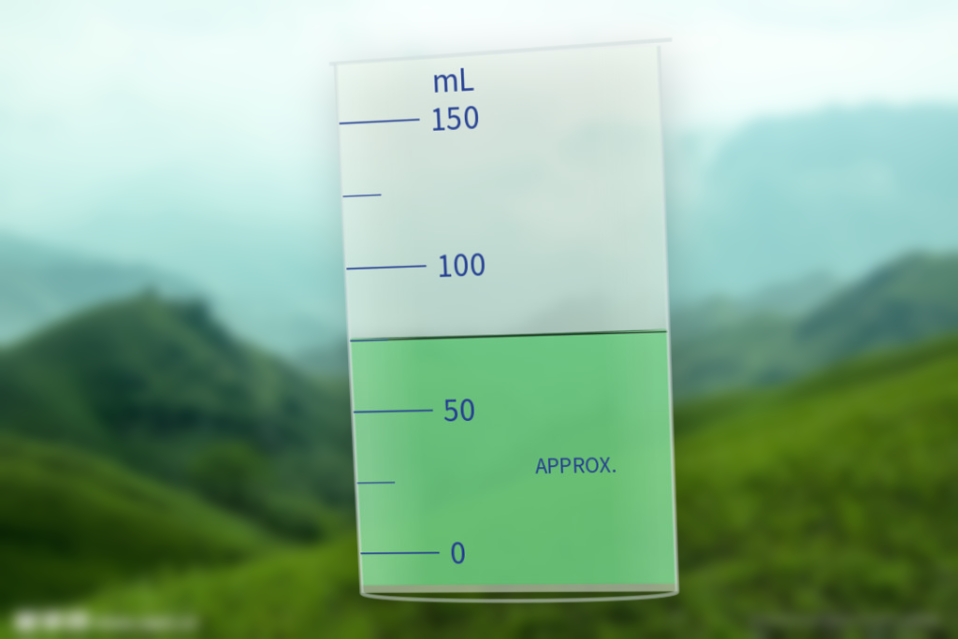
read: value=75 unit=mL
